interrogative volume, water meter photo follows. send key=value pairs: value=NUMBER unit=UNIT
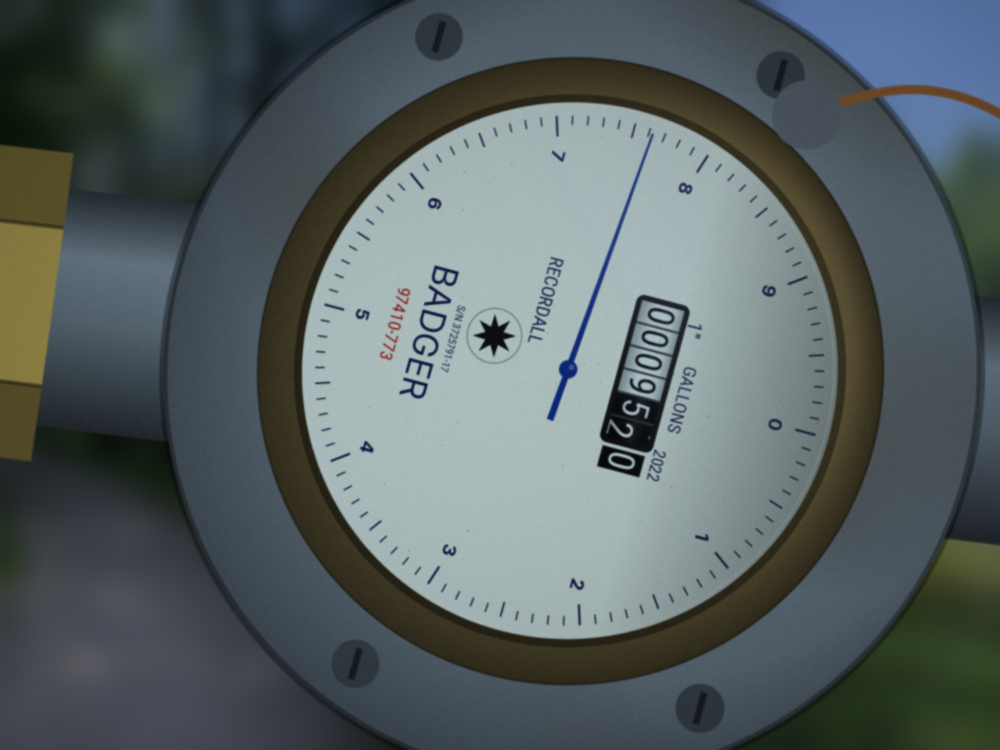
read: value=9517.6 unit=gal
